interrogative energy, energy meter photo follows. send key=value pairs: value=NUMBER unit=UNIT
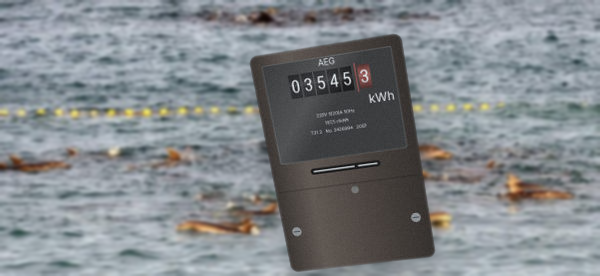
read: value=3545.3 unit=kWh
